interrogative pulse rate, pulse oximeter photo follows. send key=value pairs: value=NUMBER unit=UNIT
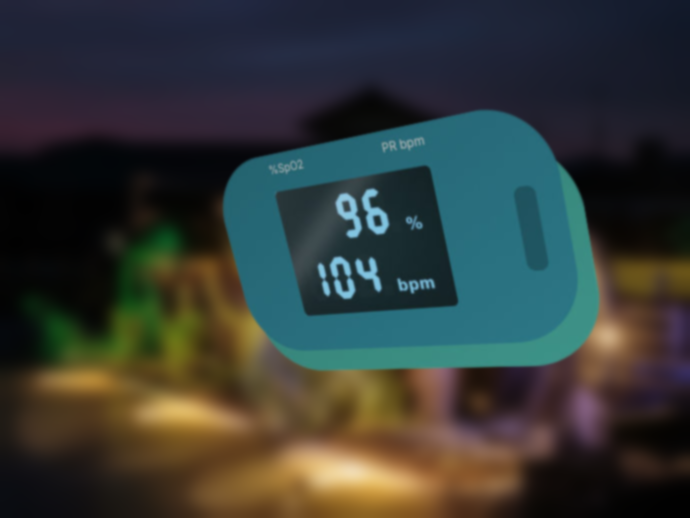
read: value=104 unit=bpm
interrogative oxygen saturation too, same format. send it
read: value=96 unit=%
